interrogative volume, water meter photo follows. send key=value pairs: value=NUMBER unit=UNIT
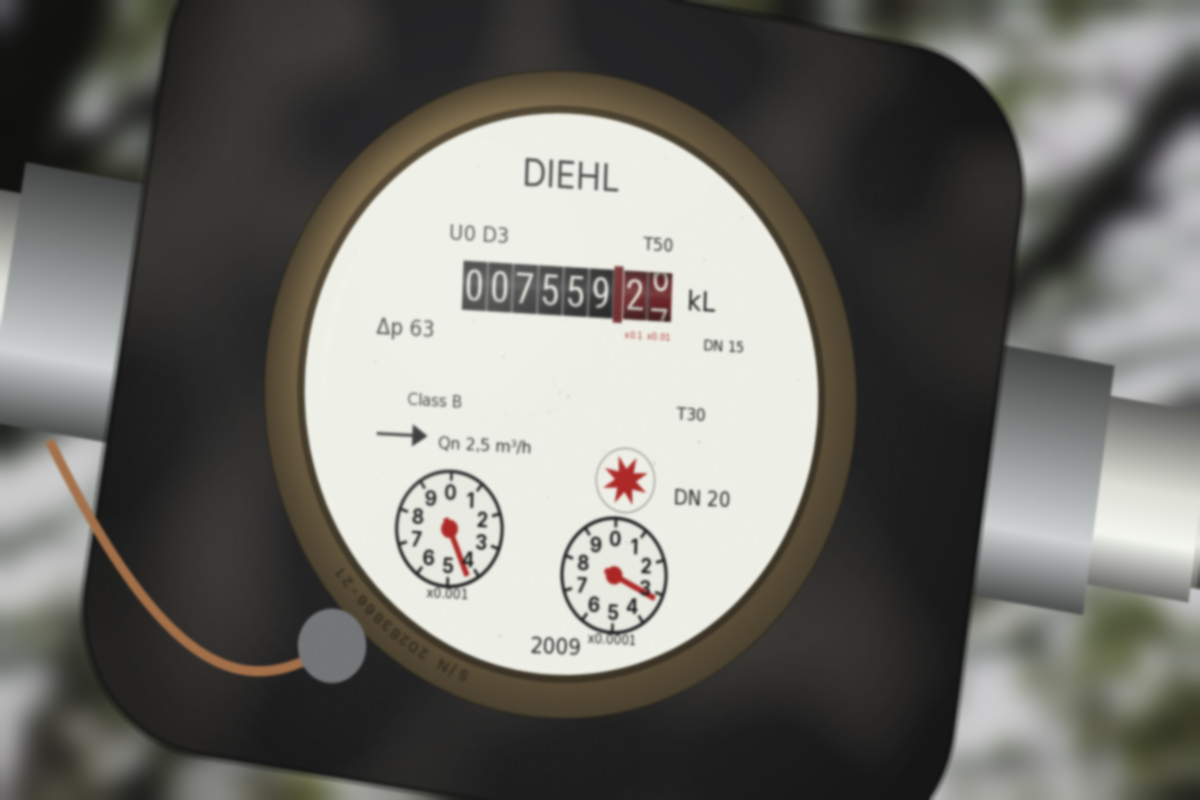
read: value=7559.2643 unit=kL
